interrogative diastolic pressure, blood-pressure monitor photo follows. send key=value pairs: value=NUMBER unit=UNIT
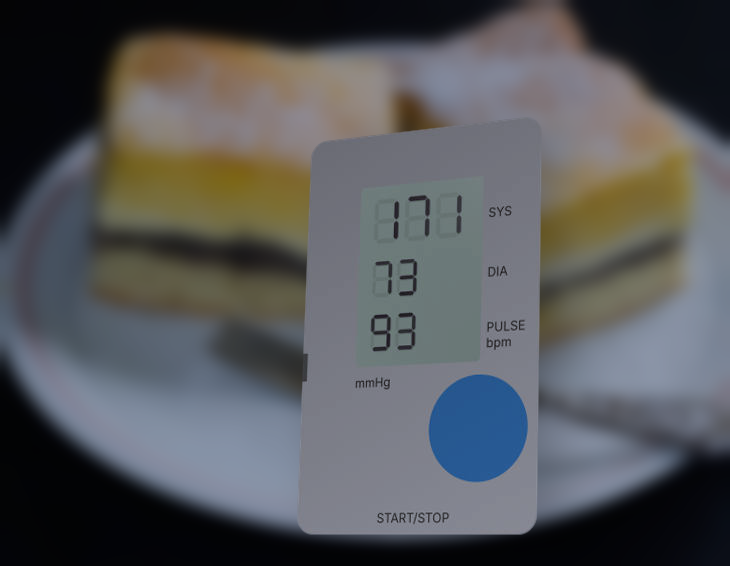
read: value=73 unit=mmHg
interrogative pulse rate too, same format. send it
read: value=93 unit=bpm
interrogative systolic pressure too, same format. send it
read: value=171 unit=mmHg
